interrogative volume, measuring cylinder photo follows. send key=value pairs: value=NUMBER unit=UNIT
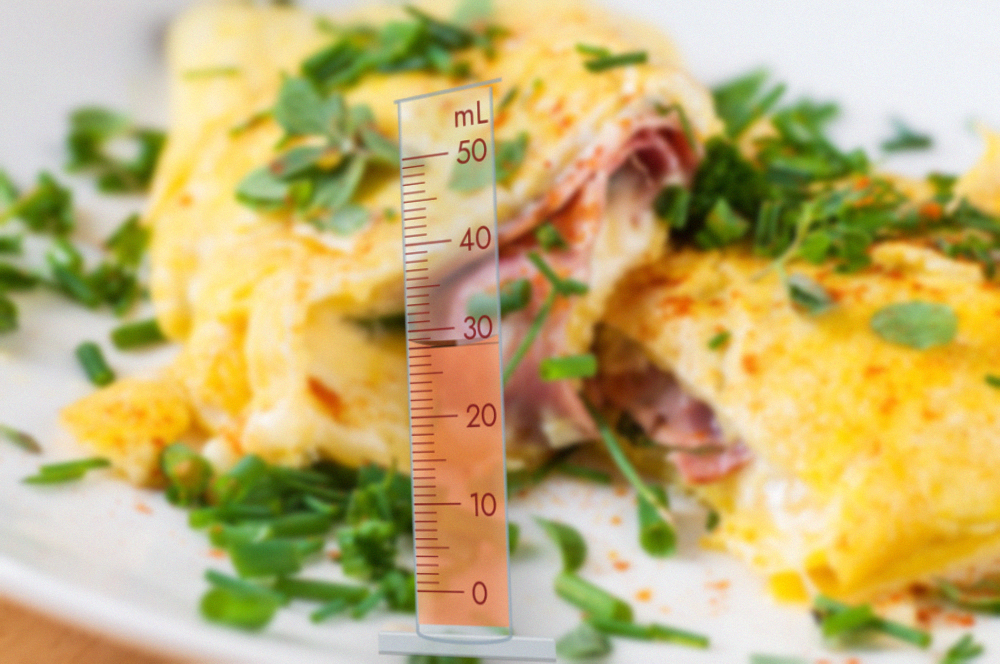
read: value=28 unit=mL
